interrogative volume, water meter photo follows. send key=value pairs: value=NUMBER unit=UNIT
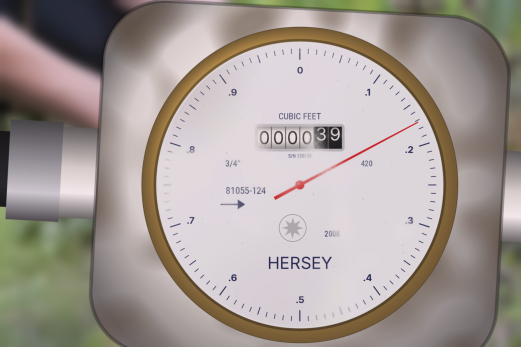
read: value=39.17 unit=ft³
